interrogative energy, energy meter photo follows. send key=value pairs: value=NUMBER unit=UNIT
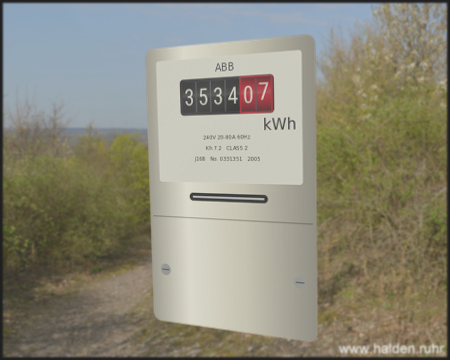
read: value=3534.07 unit=kWh
